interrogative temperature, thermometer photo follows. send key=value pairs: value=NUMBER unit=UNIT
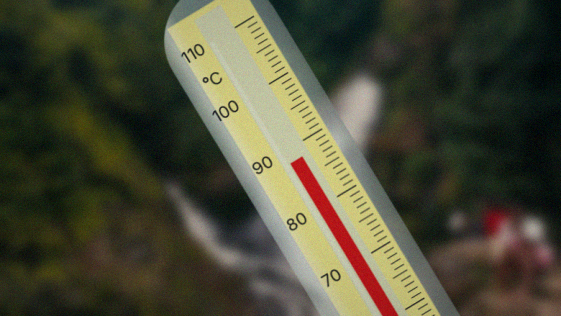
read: value=88 unit=°C
